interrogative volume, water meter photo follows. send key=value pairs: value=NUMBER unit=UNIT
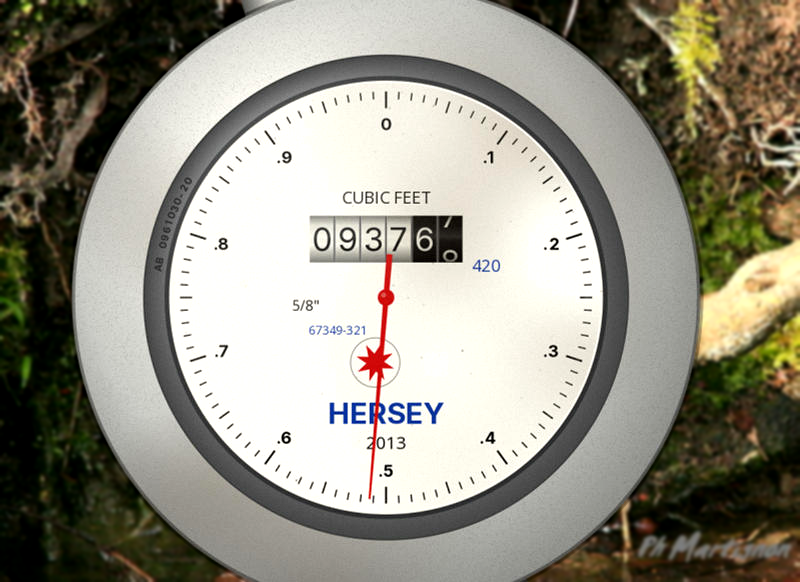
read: value=93767.51 unit=ft³
